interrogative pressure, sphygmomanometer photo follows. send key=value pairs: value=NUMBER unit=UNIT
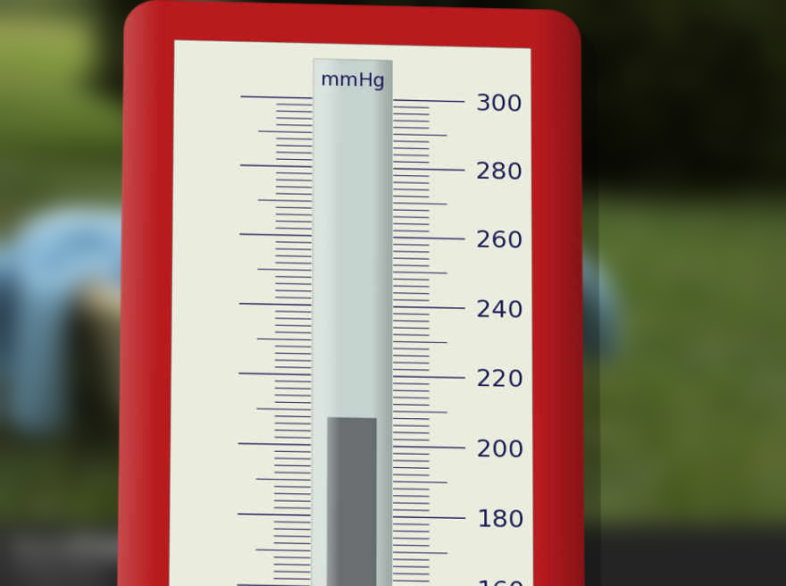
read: value=208 unit=mmHg
